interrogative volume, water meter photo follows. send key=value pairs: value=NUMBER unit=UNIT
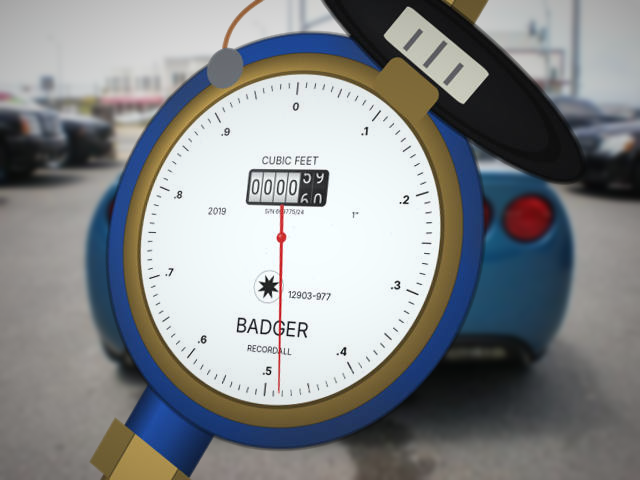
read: value=59.48 unit=ft³
